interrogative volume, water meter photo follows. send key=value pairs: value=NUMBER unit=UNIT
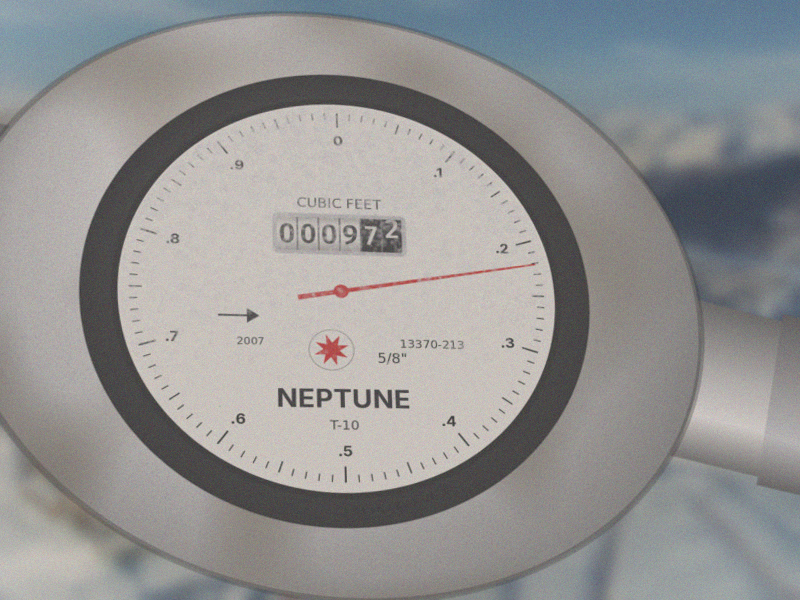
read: value=972.22 unit=ft³
